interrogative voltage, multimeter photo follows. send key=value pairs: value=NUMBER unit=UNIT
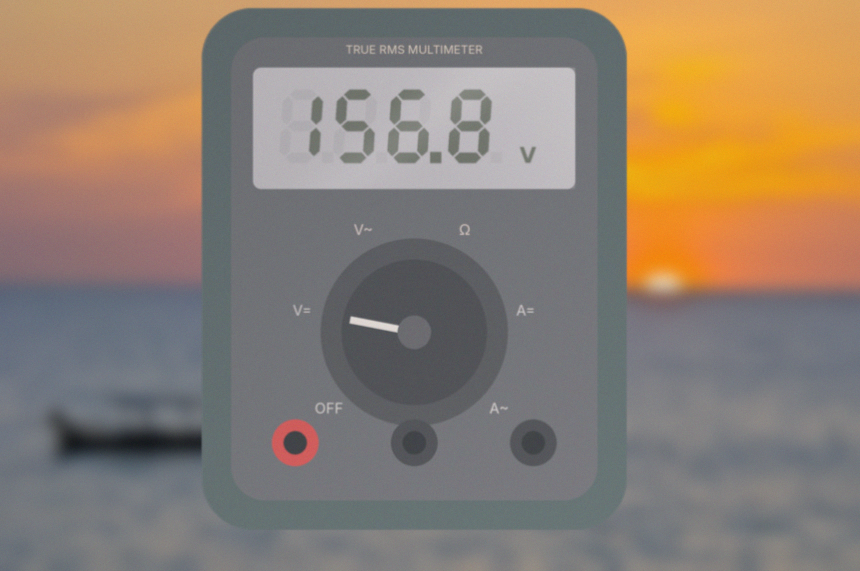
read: value=156.8 unit=V
